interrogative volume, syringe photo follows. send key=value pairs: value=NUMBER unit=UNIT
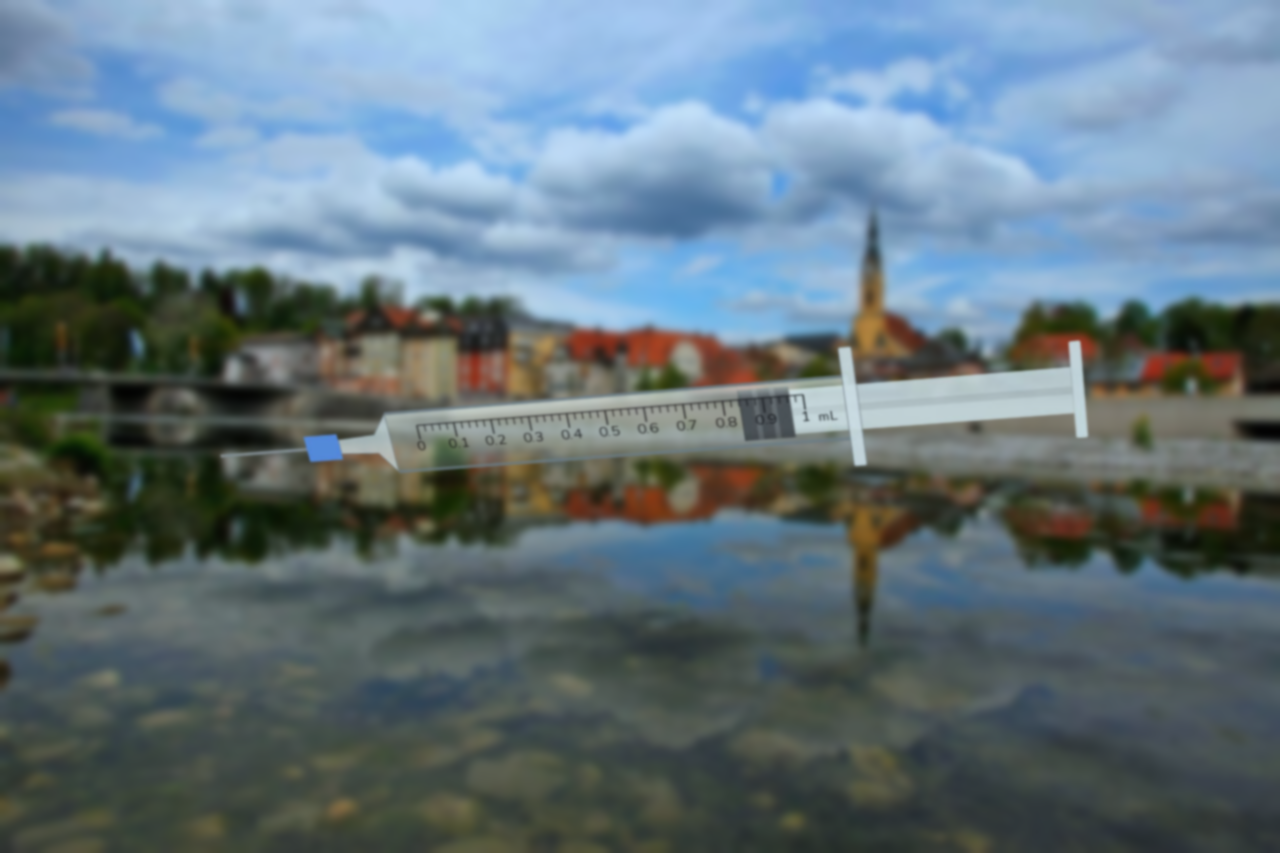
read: value=0.84 unit=mL
